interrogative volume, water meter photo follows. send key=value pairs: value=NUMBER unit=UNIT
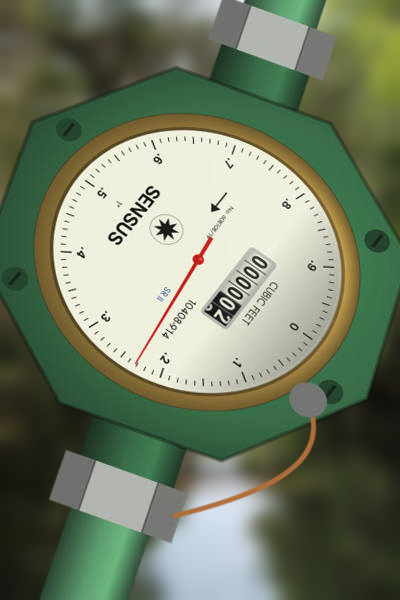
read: value=2.23 unit=ft³
